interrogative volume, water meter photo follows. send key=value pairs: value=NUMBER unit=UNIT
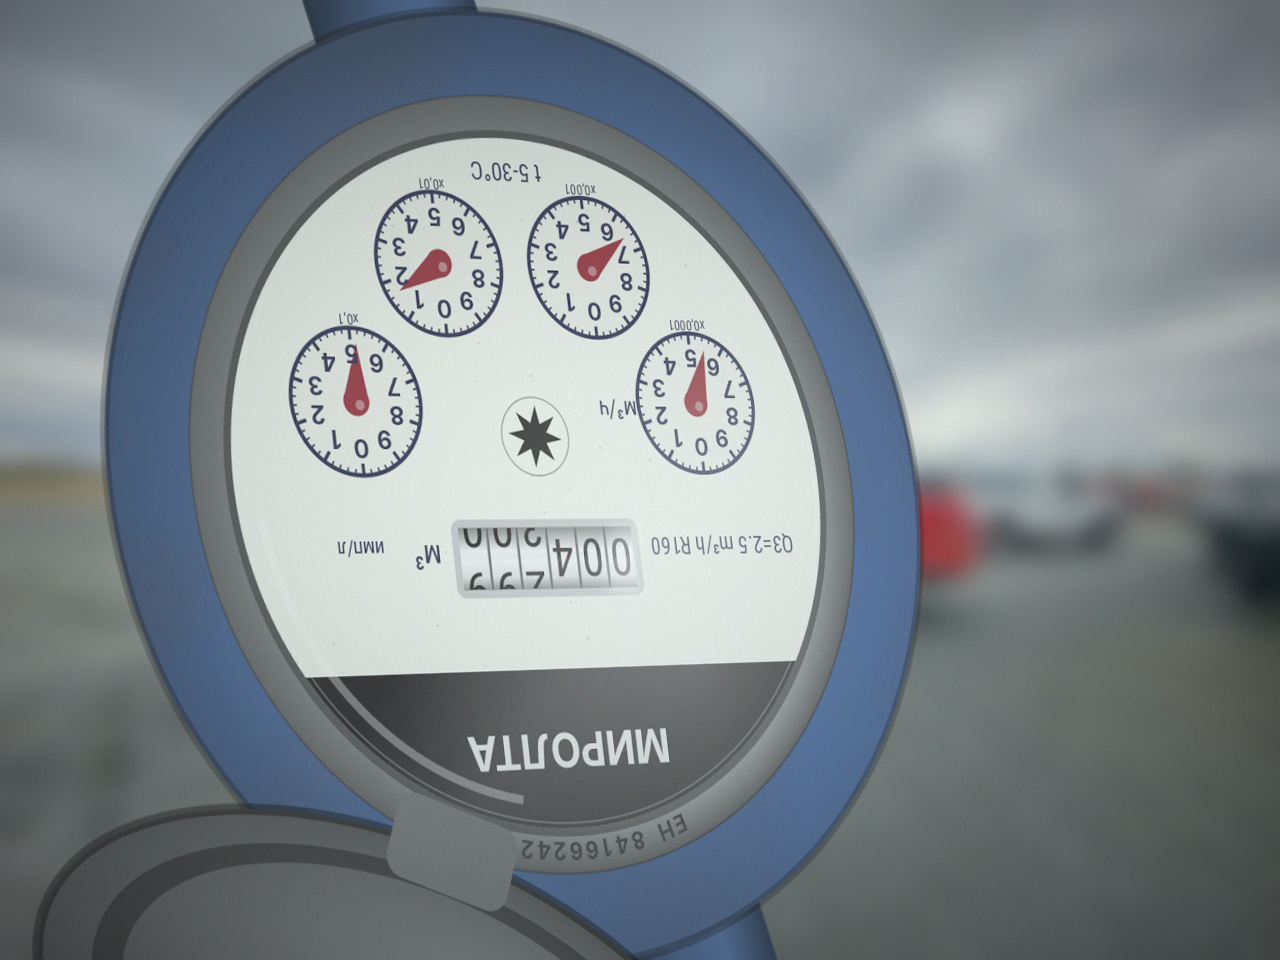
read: value=4299.5165 unit=m³
